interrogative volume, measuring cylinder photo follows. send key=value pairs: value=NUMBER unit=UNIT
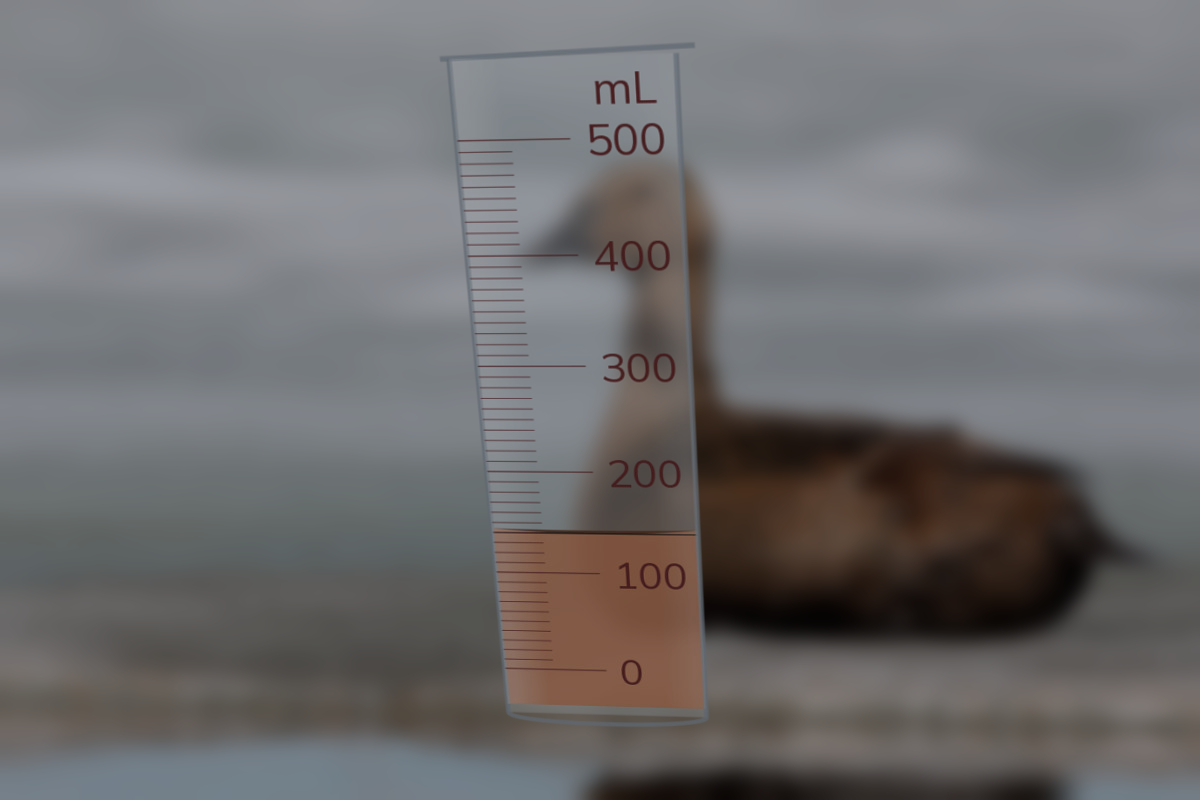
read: value=140 unit=mL
